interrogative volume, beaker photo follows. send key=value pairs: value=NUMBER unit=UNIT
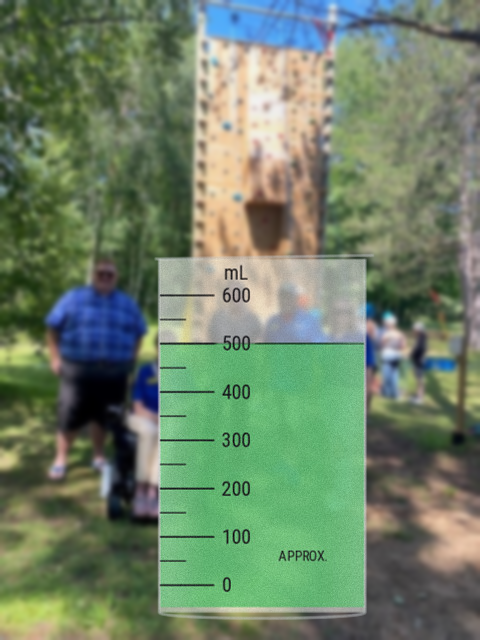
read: value=500 unit=mL
